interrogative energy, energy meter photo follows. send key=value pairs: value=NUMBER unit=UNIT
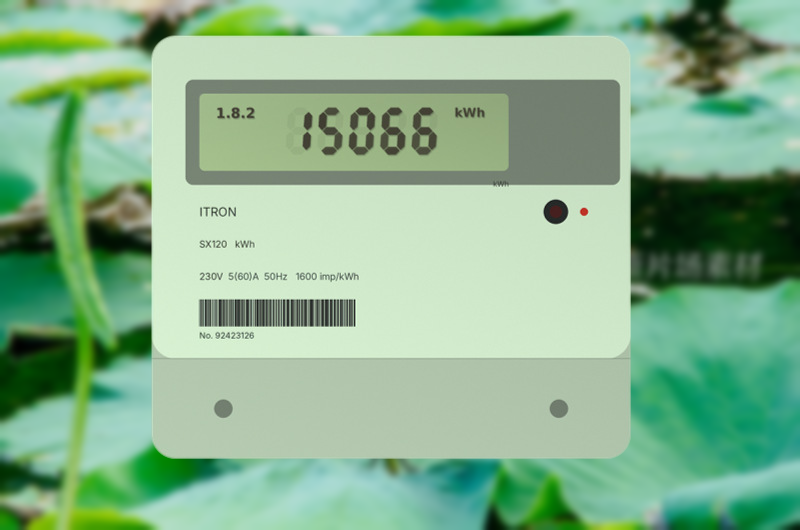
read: value=15066 unit=kWh
